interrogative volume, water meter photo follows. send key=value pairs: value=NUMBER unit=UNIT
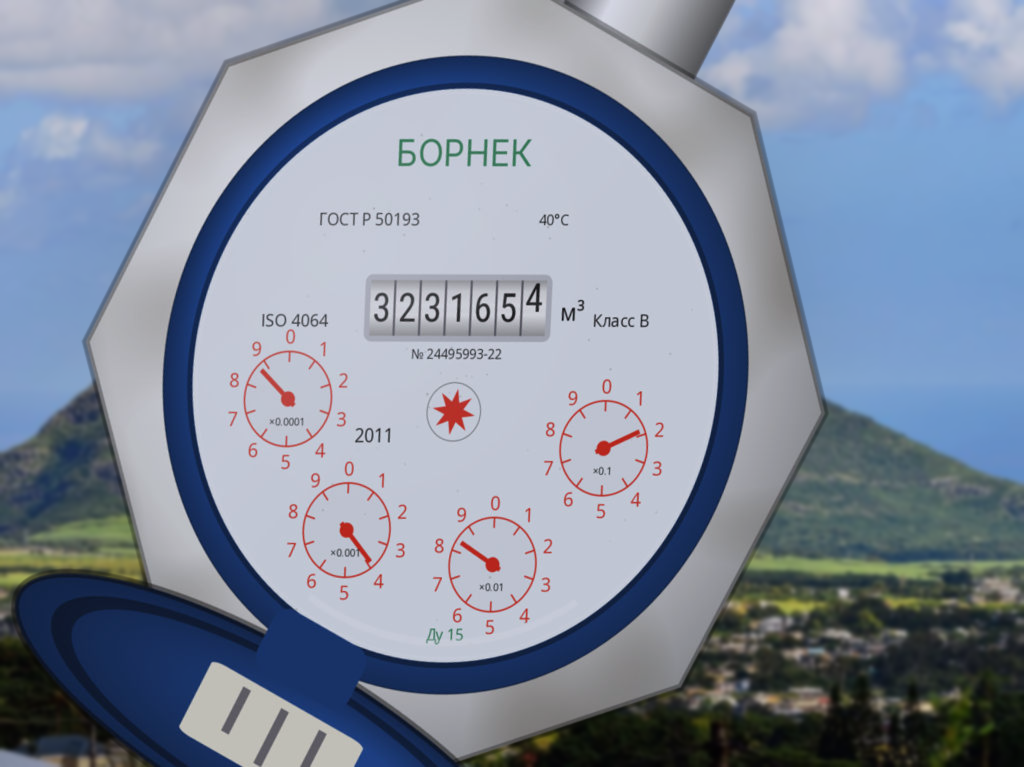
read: value=3231654.1838 unit=m³
